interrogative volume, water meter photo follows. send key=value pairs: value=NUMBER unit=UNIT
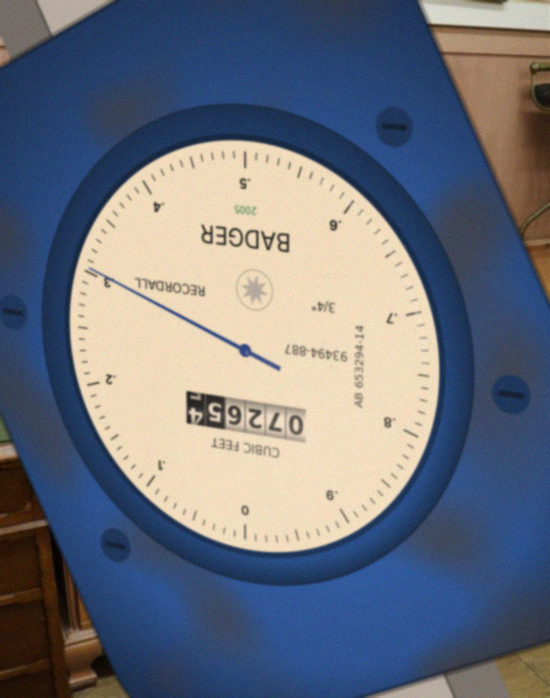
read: value=72654.30 unit=ft³
